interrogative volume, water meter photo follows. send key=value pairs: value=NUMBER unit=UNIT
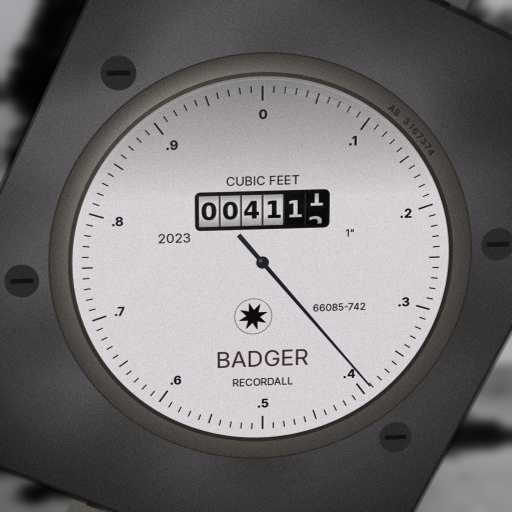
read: value=4111.39 unit=ft³
